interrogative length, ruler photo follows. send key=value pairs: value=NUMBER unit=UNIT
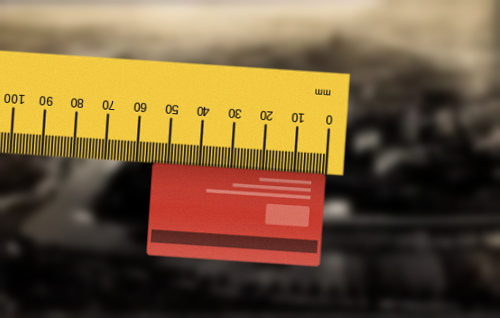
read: value=55 unit=mm
